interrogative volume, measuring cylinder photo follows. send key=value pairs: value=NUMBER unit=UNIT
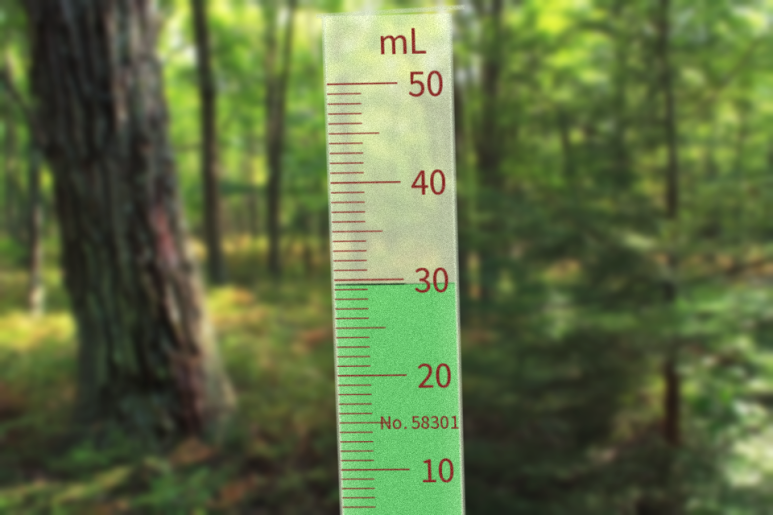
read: value=29.5 unit=mL
